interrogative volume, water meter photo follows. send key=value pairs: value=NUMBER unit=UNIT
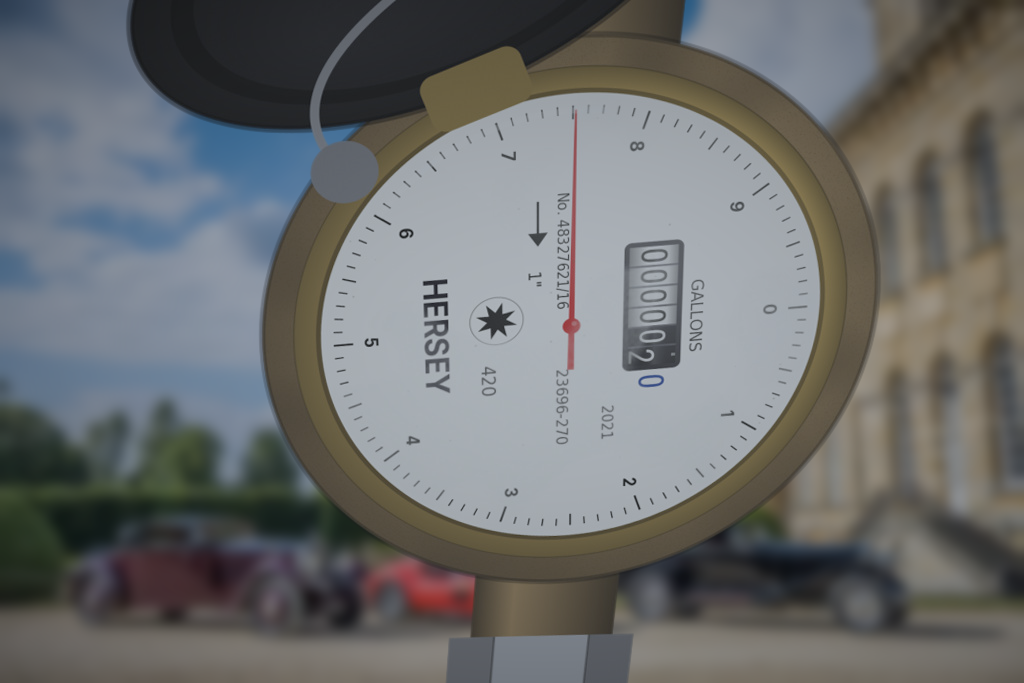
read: value=17.5 unit=gal
